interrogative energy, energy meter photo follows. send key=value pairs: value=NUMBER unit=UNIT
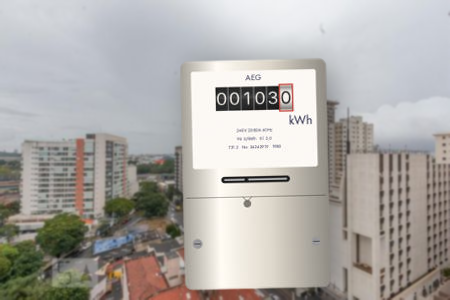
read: value=103.0 unit=kWh
